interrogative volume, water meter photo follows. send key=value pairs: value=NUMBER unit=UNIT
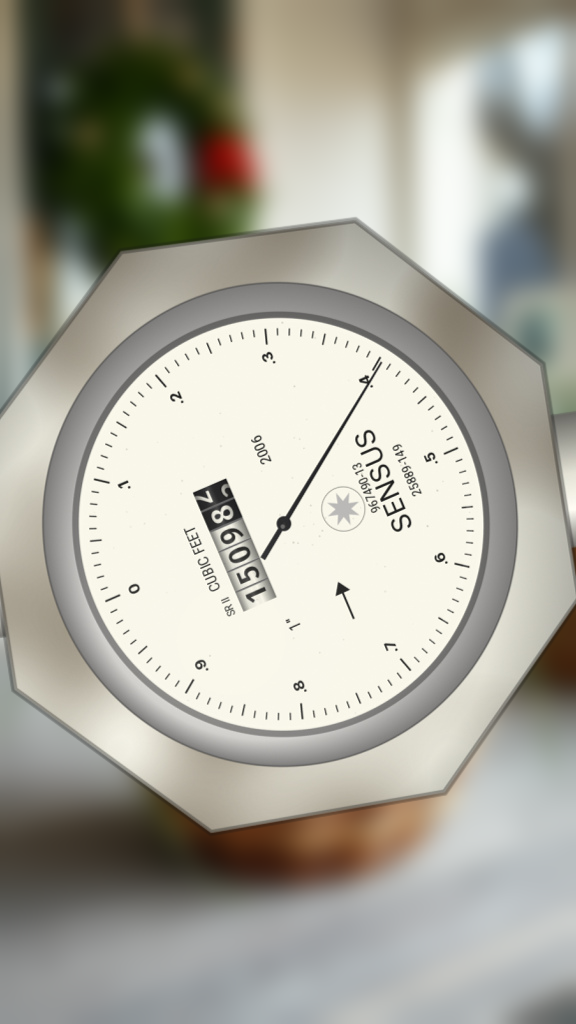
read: value=150982.40 unit=ft³
